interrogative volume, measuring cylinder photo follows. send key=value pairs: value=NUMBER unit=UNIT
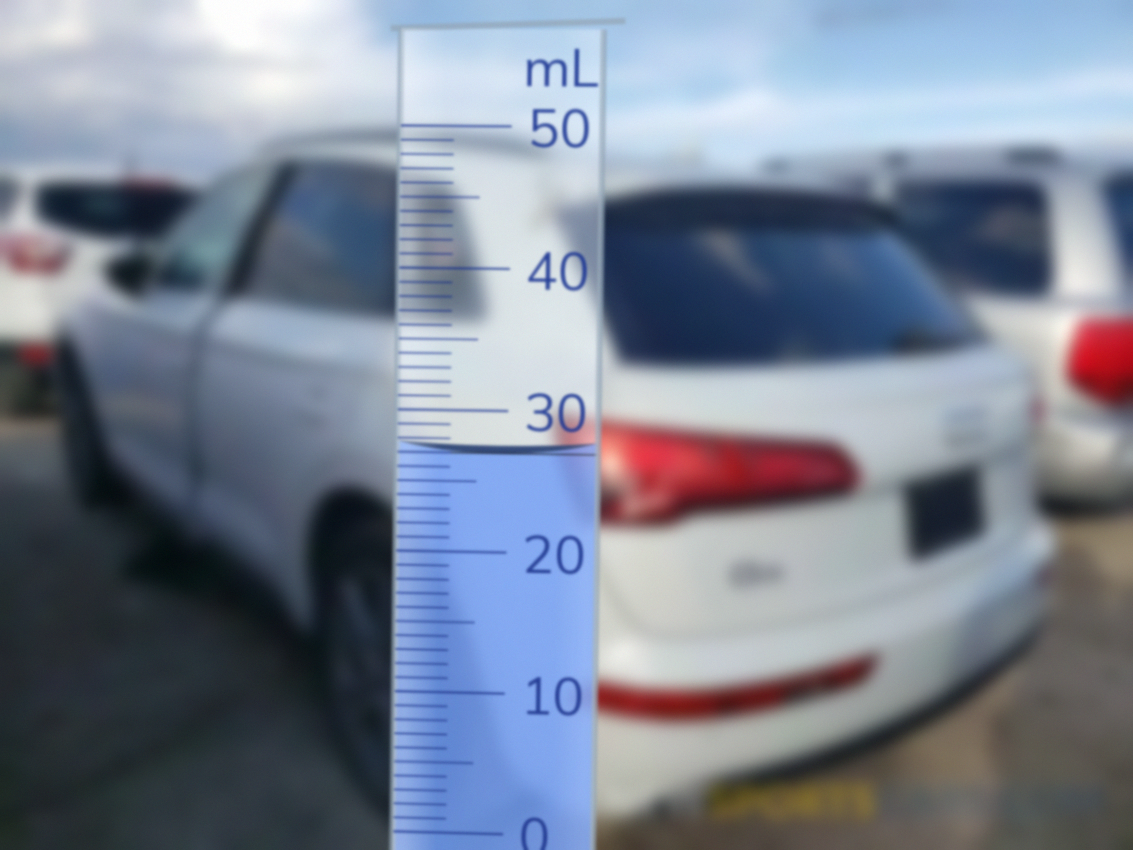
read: value=27 unit=mL
